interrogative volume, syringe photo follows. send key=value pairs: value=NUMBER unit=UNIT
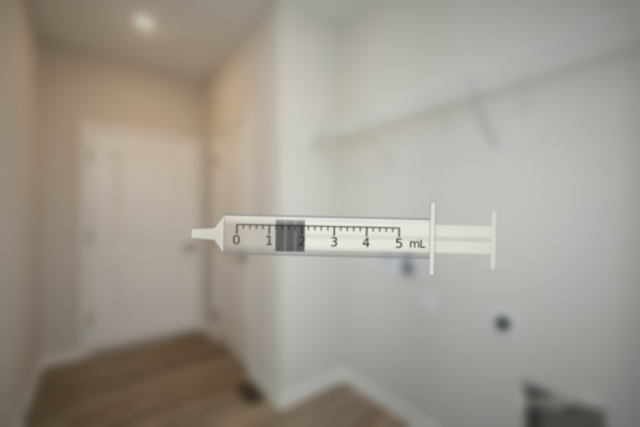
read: value=1.2 unit=mL
